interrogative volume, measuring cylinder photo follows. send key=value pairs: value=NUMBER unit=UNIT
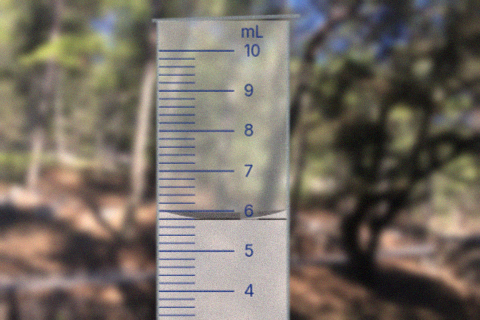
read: value=5.8 unit=mL
